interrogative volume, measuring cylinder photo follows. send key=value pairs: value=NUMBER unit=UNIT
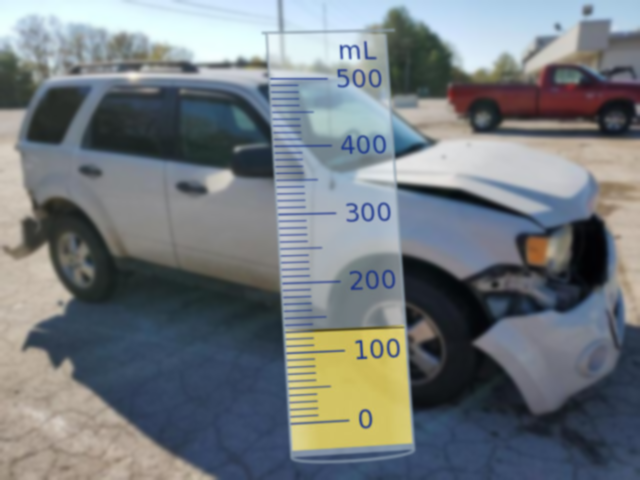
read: value=130 unit=mL
